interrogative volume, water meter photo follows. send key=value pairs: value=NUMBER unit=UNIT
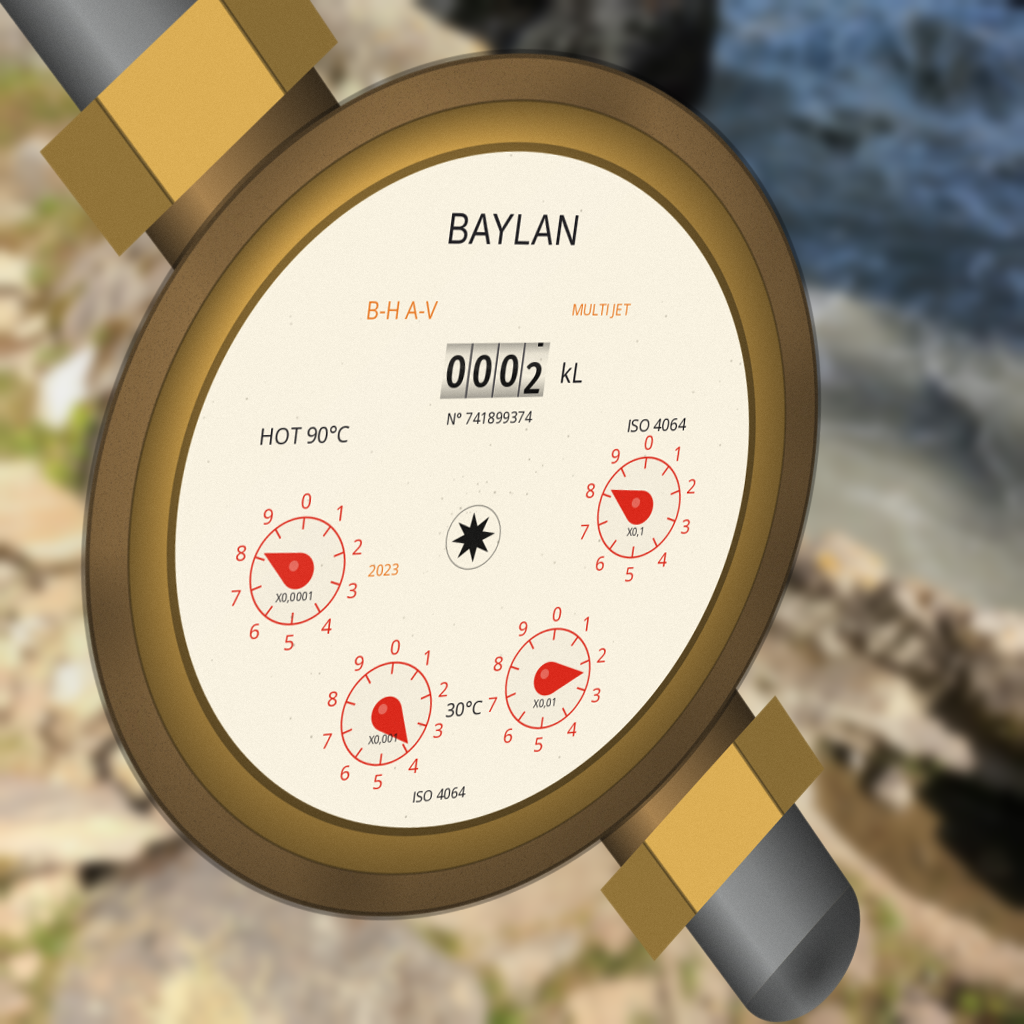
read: value=1.8238 unit=kL
